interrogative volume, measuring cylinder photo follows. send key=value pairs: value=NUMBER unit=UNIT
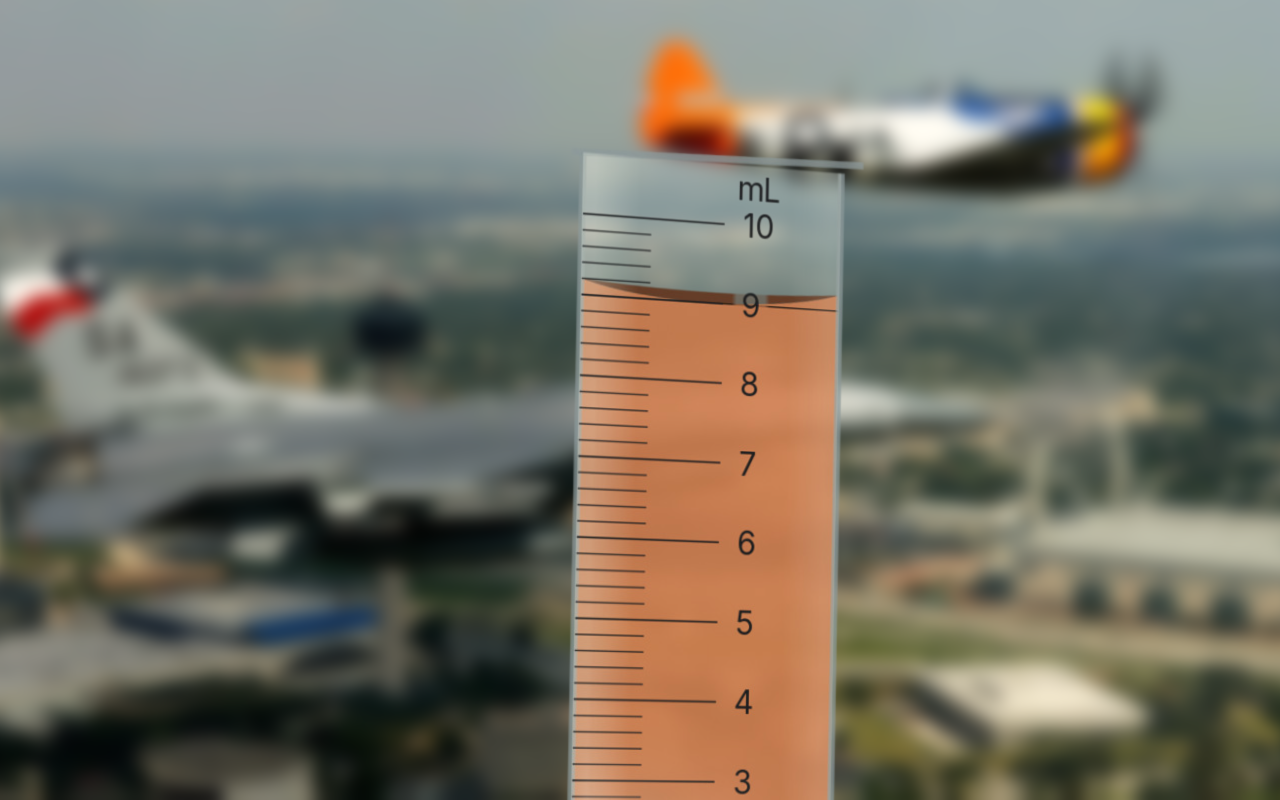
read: value=9 unit=mL
